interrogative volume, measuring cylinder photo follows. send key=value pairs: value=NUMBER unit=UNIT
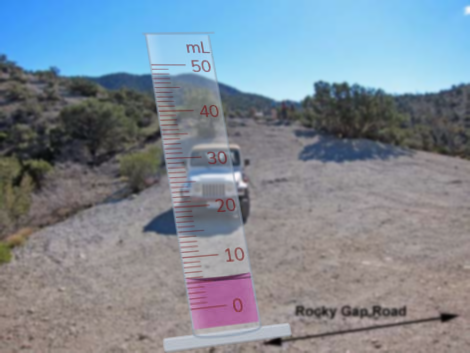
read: value=5 unit=mL
